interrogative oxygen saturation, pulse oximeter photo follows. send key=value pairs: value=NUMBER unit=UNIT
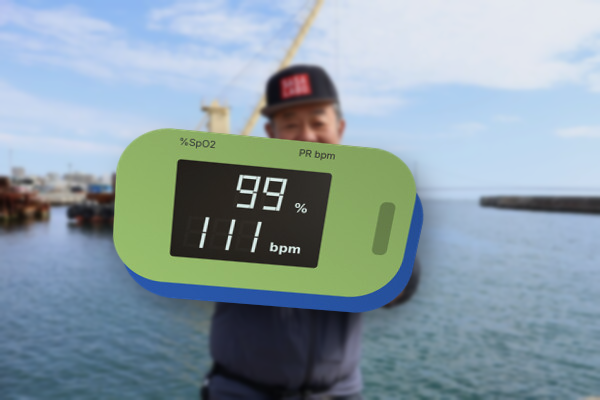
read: value=99 unit=%
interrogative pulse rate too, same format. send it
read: value=111 unit=bpm
